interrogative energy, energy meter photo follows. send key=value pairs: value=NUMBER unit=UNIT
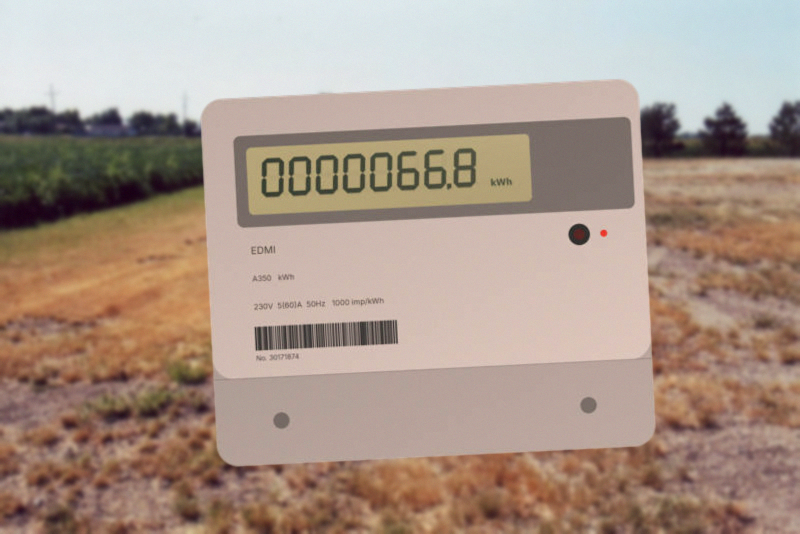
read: value=66.8 unit=kWh
